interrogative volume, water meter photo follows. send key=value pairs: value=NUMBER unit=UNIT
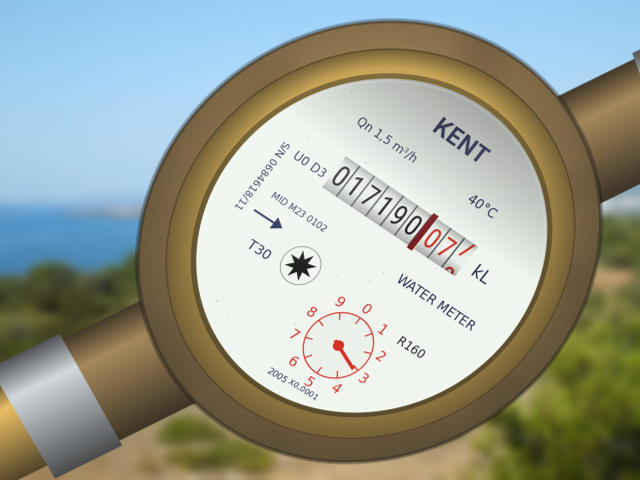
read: value=17190.0773 unit=kL
